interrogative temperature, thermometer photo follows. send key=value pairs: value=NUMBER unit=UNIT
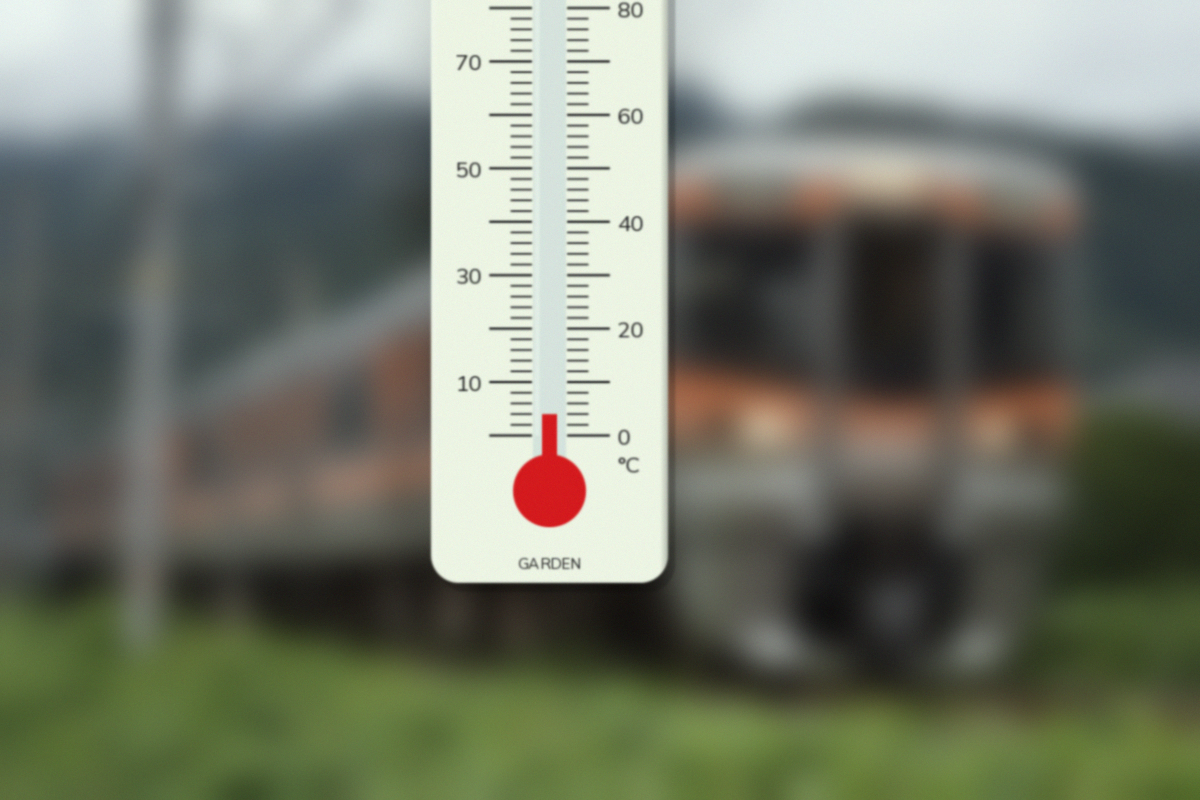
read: value=4 unit=°C
